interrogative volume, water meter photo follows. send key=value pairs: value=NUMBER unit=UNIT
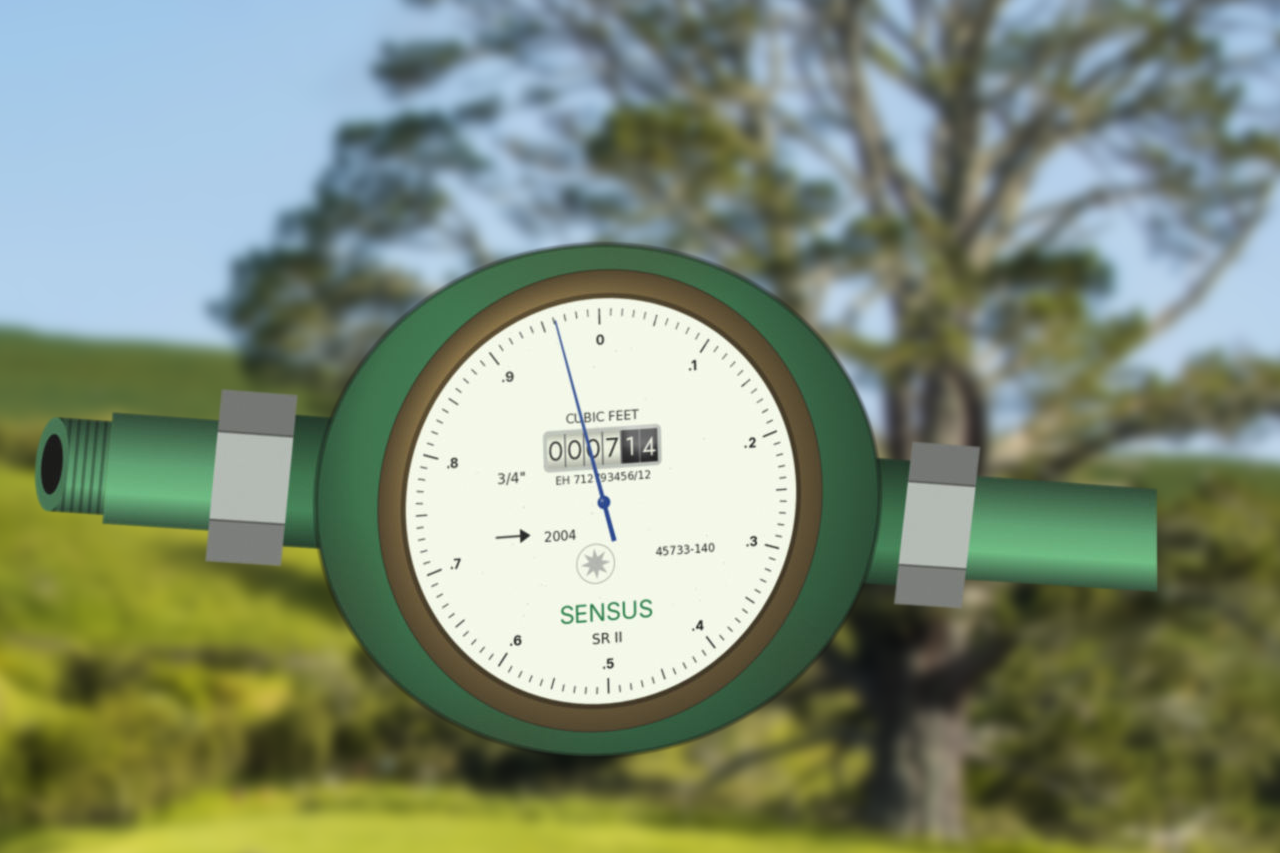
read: value=713.96 unit=ft³
